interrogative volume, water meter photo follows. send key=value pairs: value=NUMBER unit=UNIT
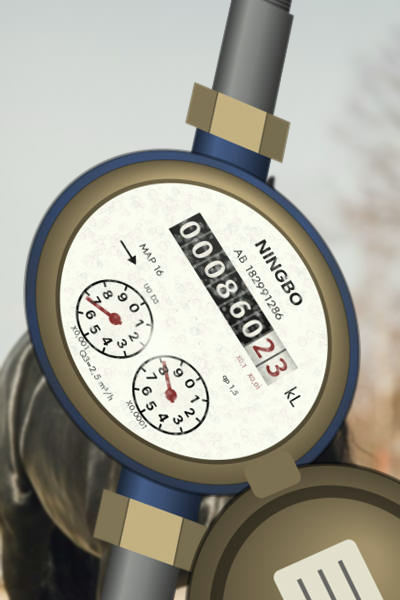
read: value=860.2368 unit=kL
